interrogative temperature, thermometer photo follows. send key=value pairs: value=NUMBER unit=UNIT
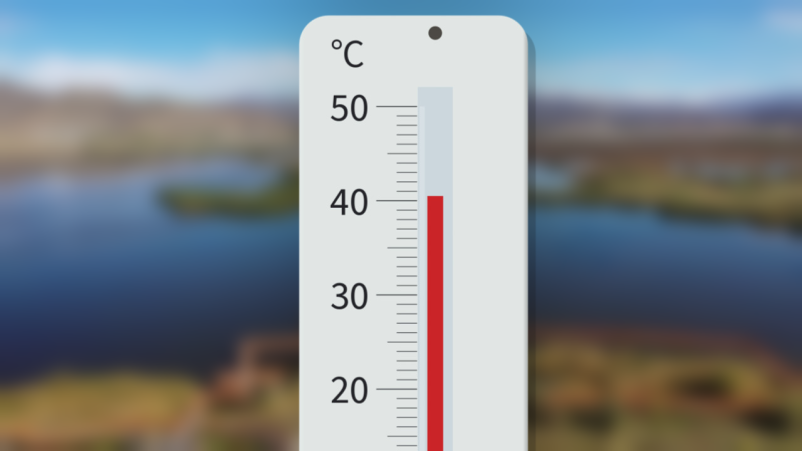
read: value=40.5 unit=°C
